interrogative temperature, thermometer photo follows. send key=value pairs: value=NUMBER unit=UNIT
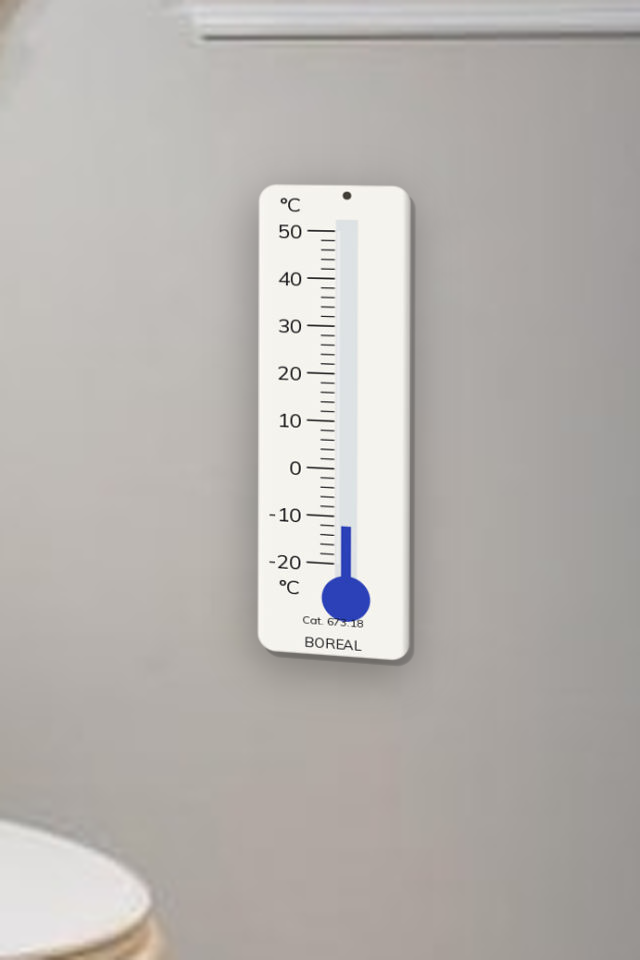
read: value=-12 unit=°C
